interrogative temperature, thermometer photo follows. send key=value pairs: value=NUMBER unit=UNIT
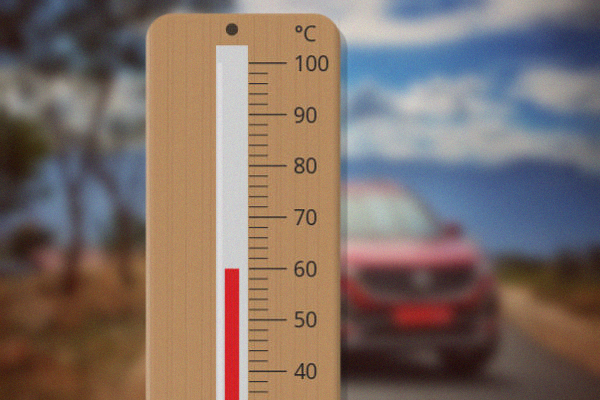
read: value=60 unit=°C
